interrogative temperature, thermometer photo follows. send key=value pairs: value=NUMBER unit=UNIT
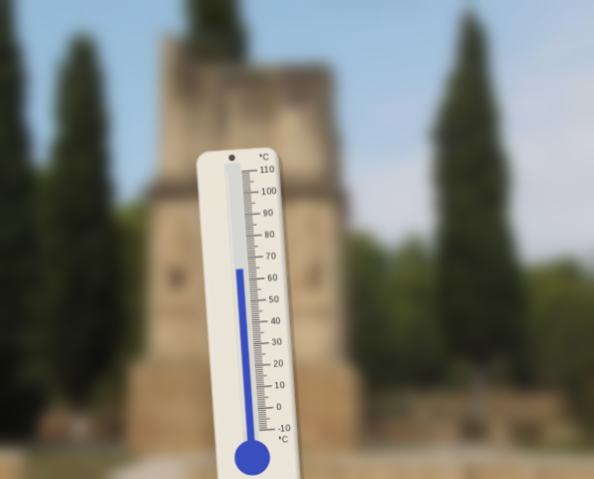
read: value=65 unit=°C
